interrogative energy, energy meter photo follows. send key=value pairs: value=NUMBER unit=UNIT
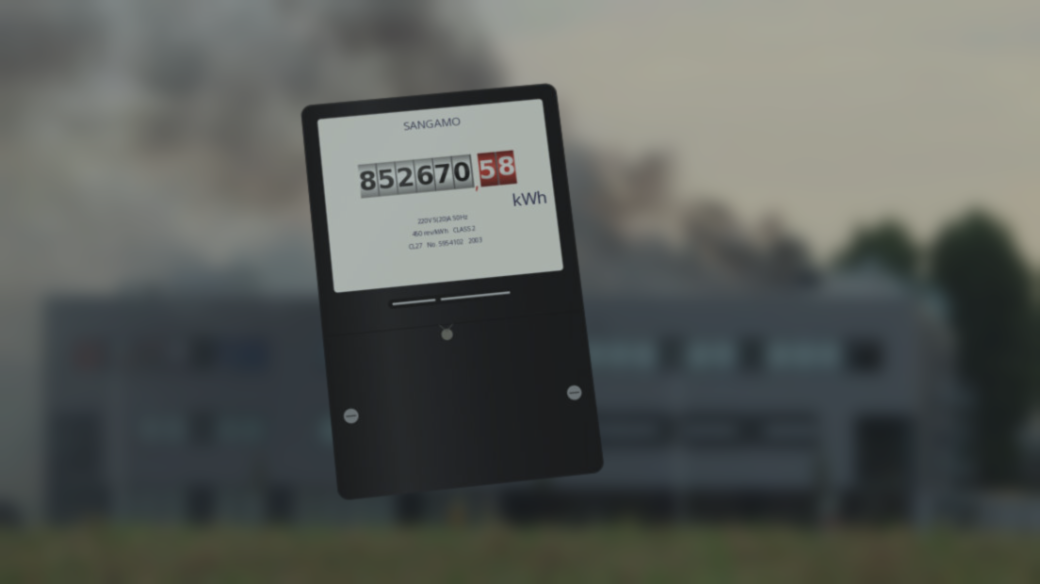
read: value=852670.58 unit=kWh
